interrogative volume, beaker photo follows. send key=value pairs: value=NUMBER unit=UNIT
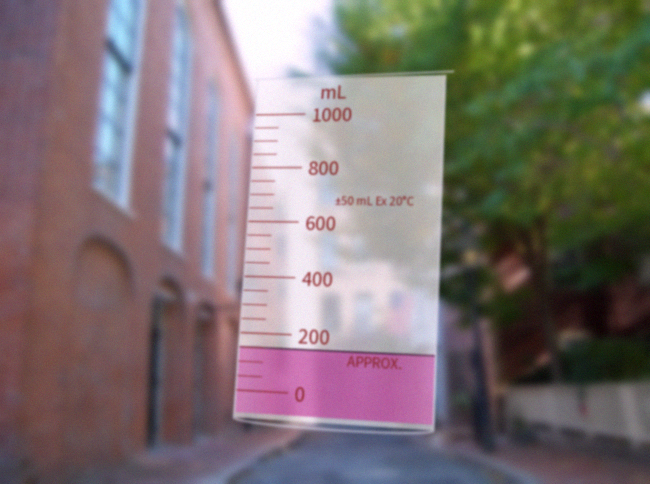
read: value=150 unit=mL
